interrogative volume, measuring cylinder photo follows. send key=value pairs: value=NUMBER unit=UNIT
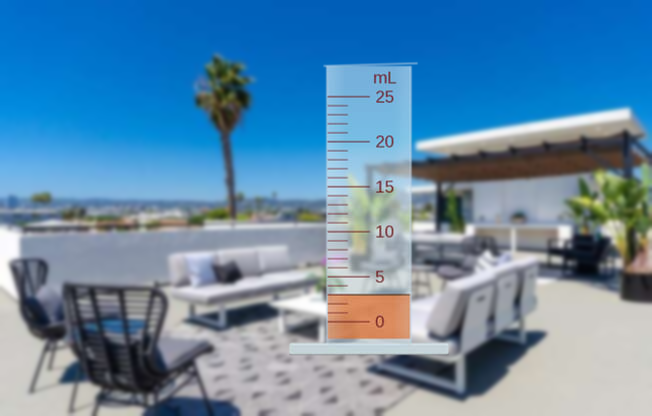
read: value=3 unit=mL
